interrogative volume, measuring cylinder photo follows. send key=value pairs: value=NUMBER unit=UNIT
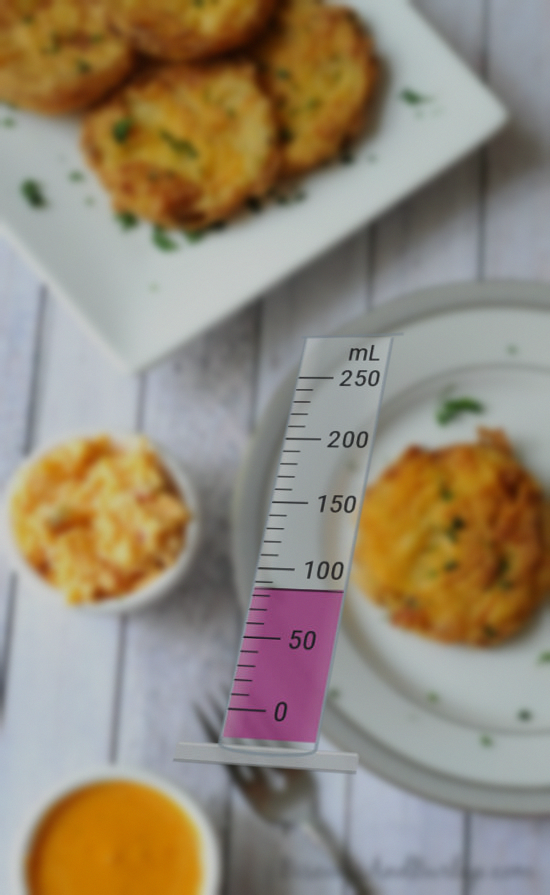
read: value=85 unit=mL
